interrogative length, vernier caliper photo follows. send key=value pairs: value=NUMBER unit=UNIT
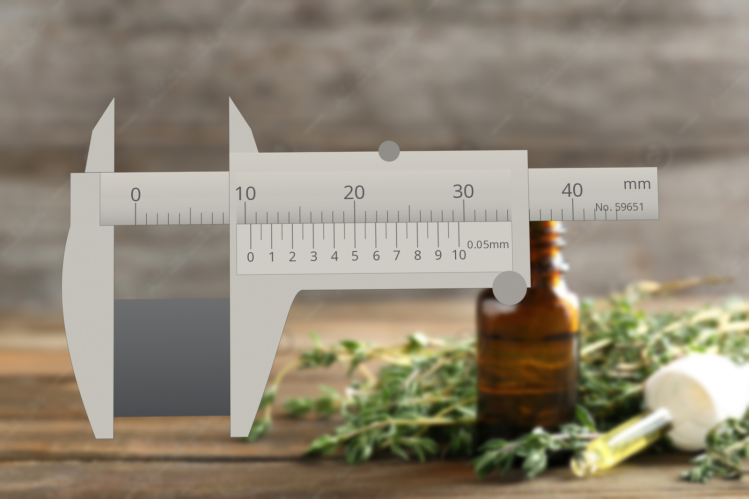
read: value=10.5 unit=mm
